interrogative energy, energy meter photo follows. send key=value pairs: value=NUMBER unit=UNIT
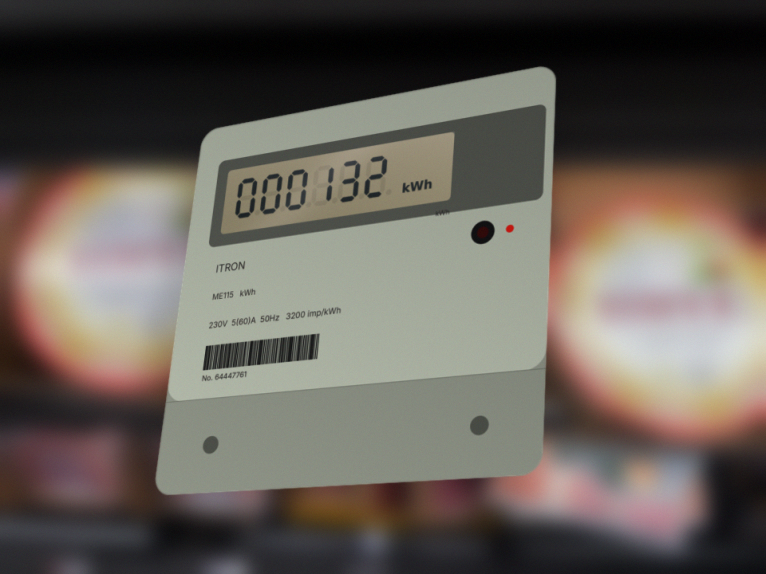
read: value=132 unit=kWh
